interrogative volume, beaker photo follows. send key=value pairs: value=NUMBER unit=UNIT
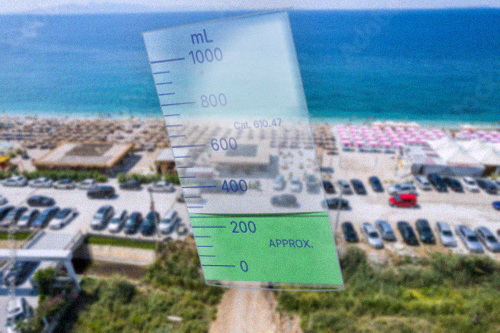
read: value=250 unit=mL
